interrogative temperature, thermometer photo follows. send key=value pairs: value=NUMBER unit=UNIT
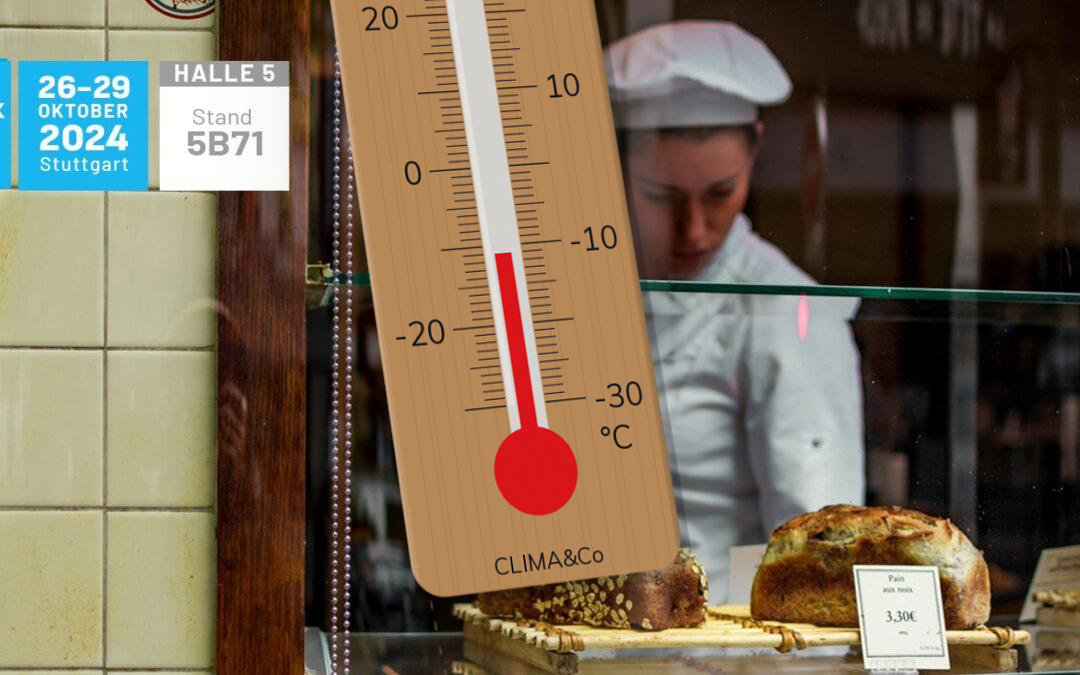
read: value=-11 unit=°C
